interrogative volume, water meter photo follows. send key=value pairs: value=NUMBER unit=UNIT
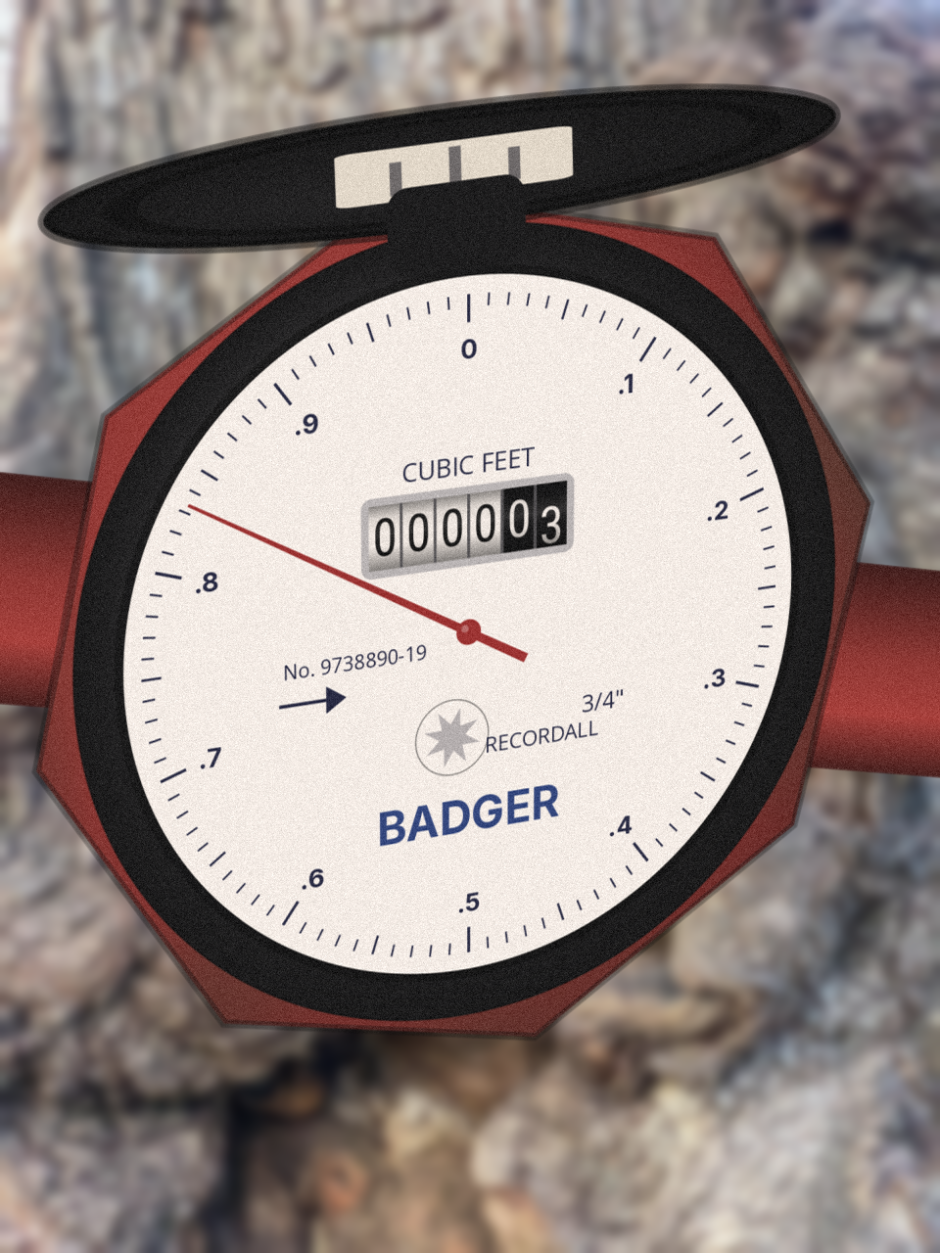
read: value=2.83 unit=ft³
